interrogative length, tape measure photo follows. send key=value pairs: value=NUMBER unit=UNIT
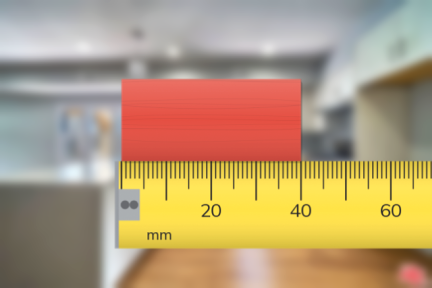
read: value=40 unit=mm
